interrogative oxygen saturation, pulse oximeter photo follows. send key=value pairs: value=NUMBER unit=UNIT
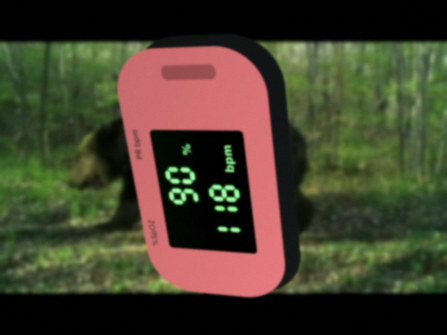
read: value=90 unit=%
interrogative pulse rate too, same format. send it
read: value=118 unit=bpm
